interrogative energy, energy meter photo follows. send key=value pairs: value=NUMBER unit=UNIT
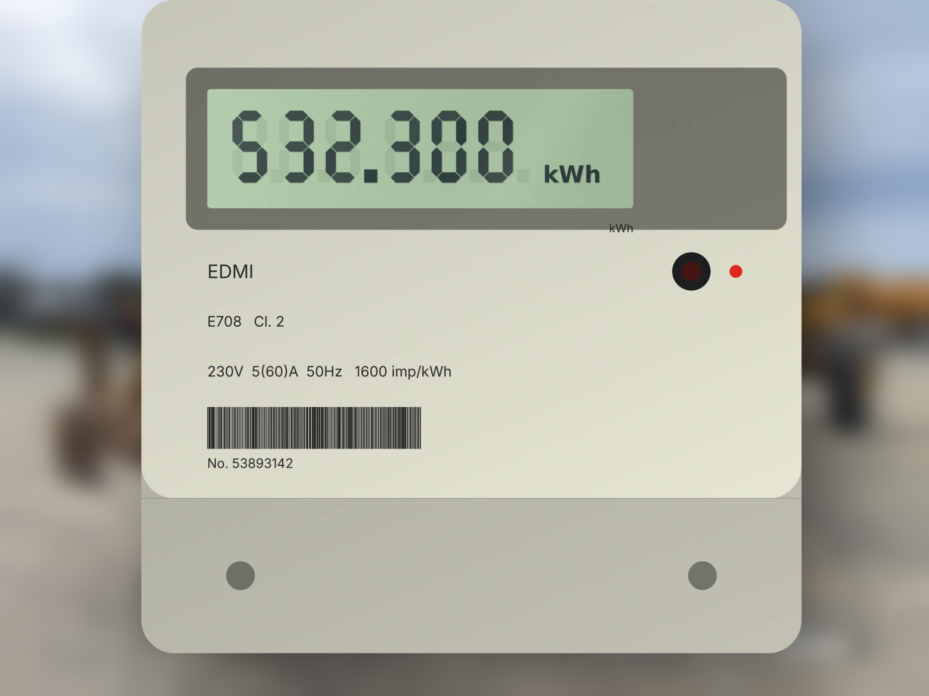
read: value=532.300 unit=kWh
